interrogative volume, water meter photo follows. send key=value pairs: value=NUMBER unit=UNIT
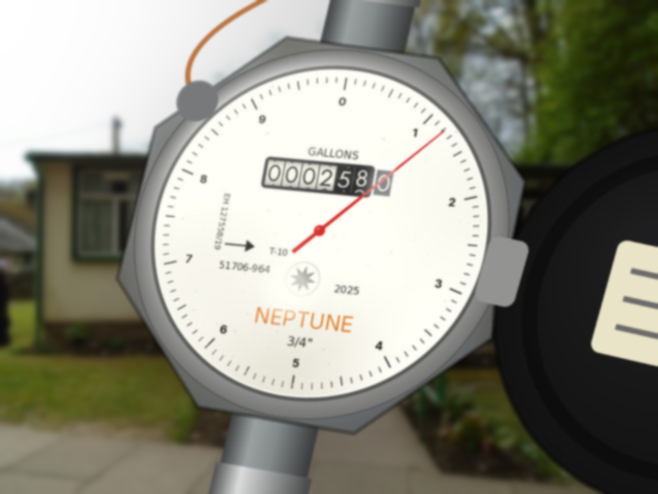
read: value=2581.2 unit=gal
